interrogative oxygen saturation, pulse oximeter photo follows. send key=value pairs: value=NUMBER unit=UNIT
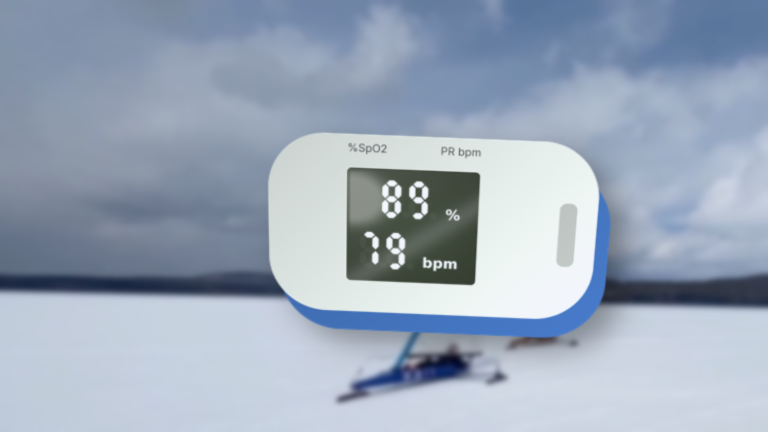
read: value=89 unit=%
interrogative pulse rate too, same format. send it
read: value=79 unit=bpm
